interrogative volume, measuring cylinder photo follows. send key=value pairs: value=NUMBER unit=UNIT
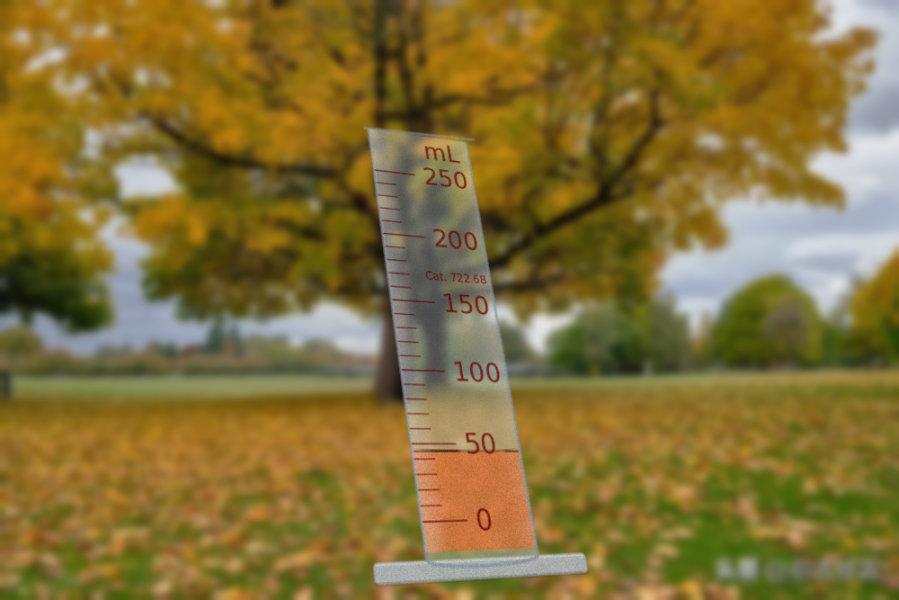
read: value=45 unit=mL
